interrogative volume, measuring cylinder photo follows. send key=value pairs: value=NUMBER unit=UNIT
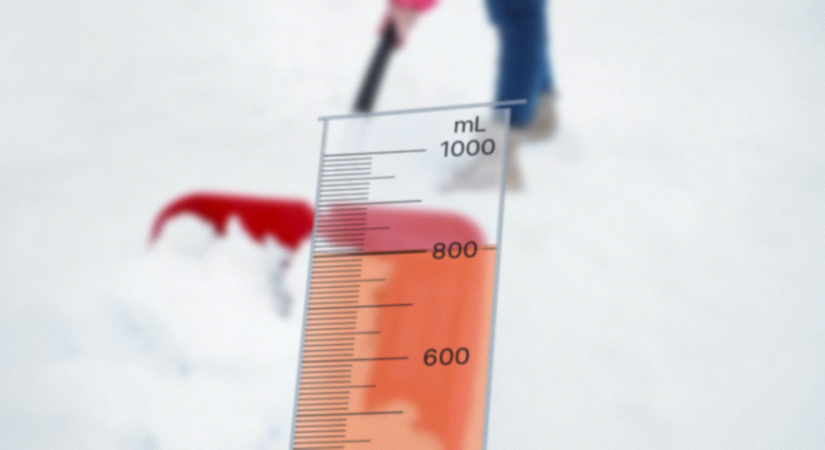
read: value=800 unit=mL
